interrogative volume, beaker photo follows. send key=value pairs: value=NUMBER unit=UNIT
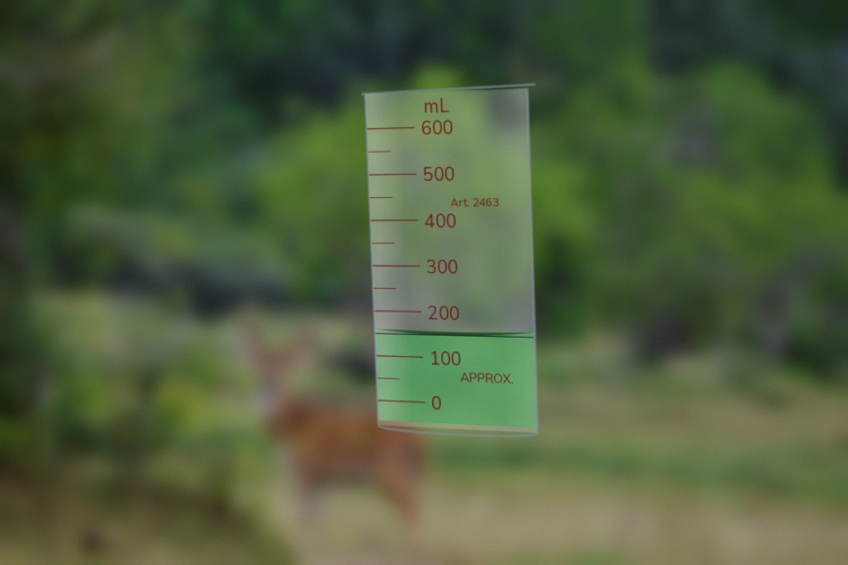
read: value=150 unit=mL
